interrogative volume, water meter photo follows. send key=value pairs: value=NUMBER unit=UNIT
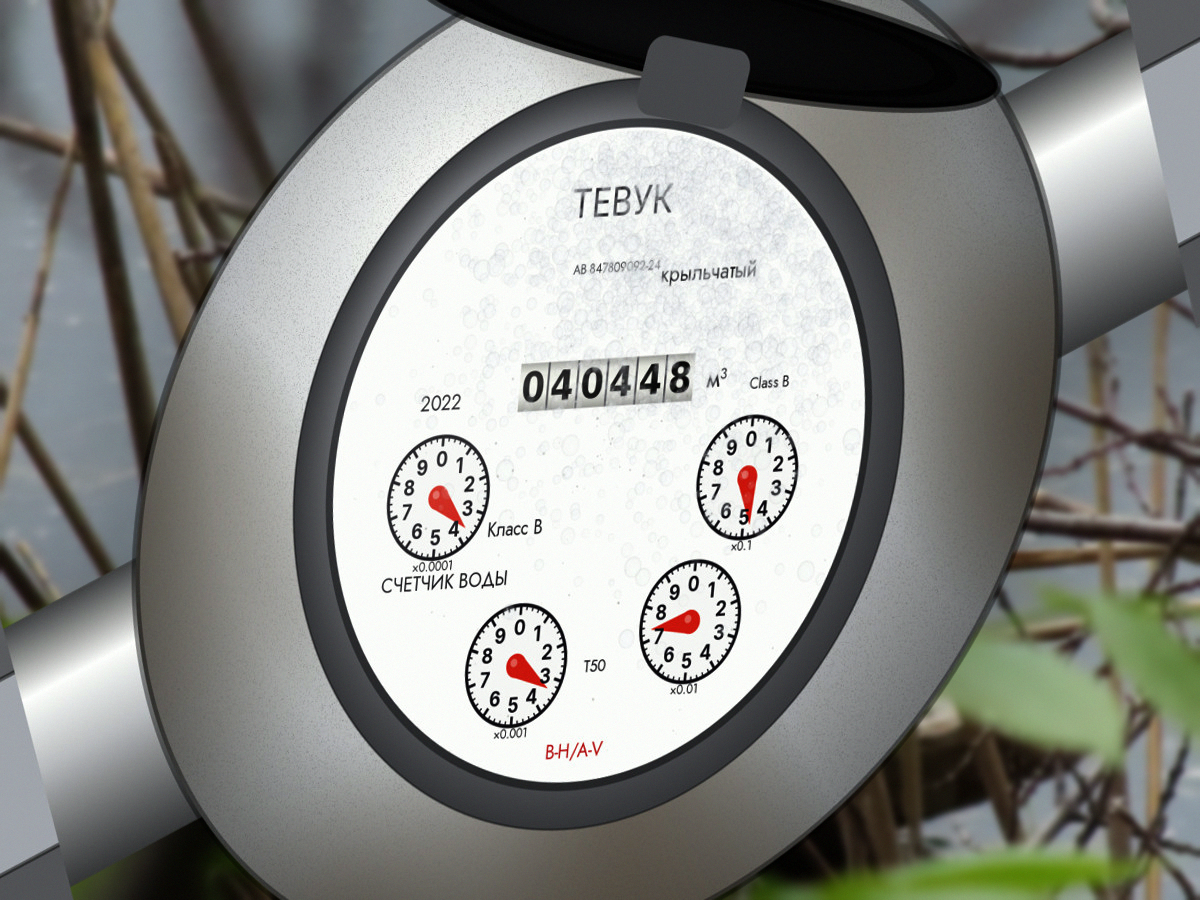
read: value=40448.4733 unit=m³
